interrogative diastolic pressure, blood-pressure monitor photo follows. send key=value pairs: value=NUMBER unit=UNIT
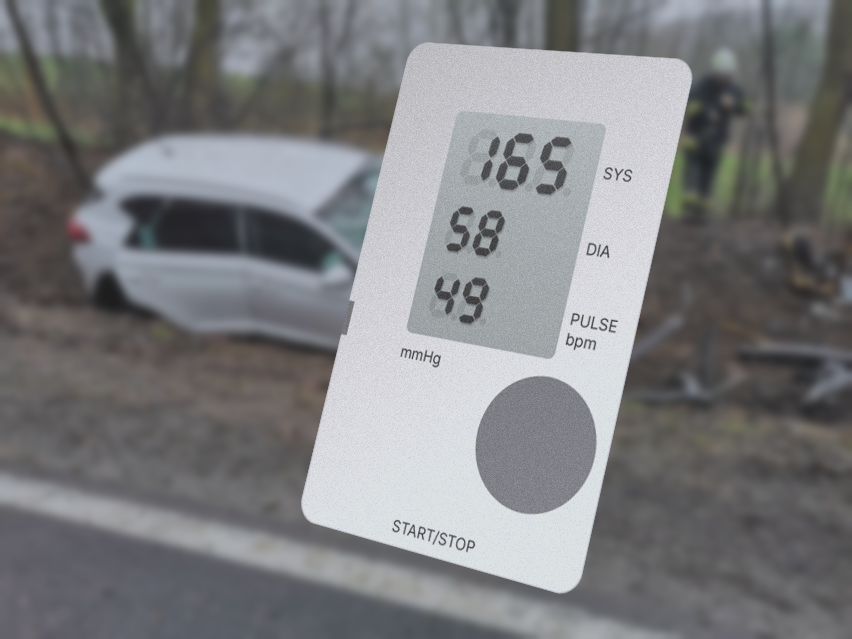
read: value=58 unit=mmHg
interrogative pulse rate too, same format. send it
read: value=49 unit=bpm
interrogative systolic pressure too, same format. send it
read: value=165 unit=mmHg
